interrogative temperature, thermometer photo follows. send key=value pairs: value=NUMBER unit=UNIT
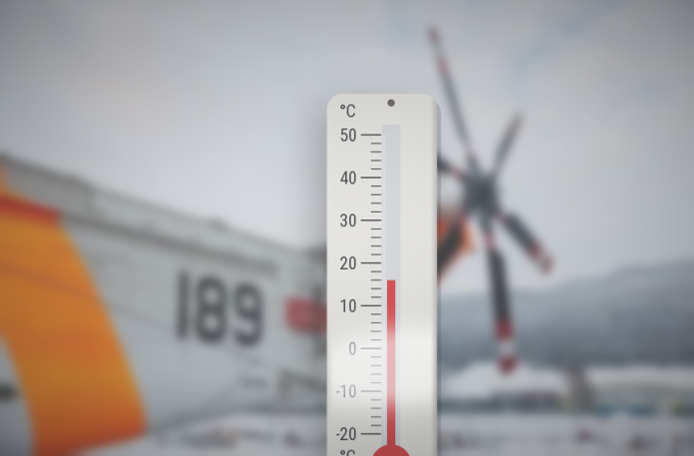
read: value=16 unit=°C
